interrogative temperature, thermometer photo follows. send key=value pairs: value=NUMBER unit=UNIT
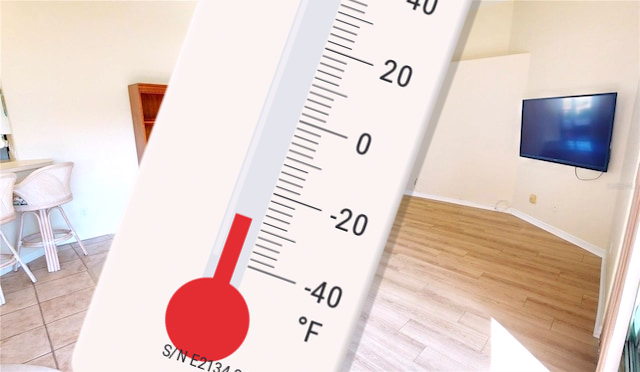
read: value=-28 unit=°F
